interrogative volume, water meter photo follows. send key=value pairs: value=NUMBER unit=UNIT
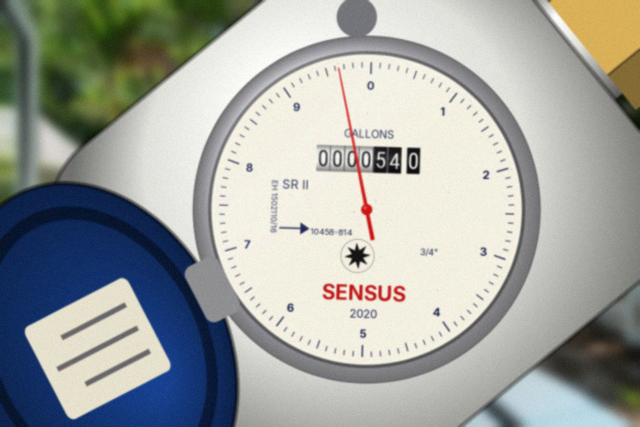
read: value=539.6 unit=gal
